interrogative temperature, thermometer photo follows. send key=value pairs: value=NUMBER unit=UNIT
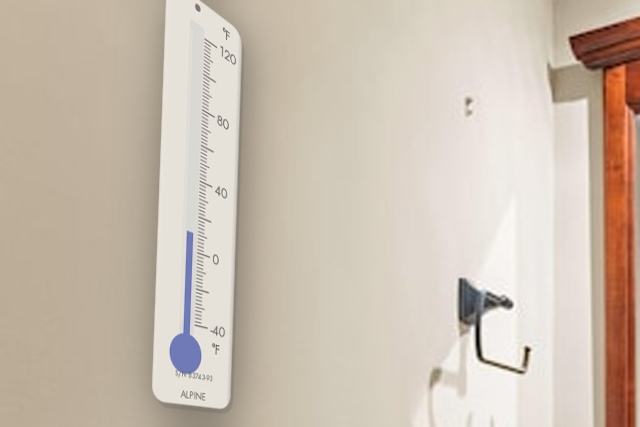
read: value=10 unit=°F
